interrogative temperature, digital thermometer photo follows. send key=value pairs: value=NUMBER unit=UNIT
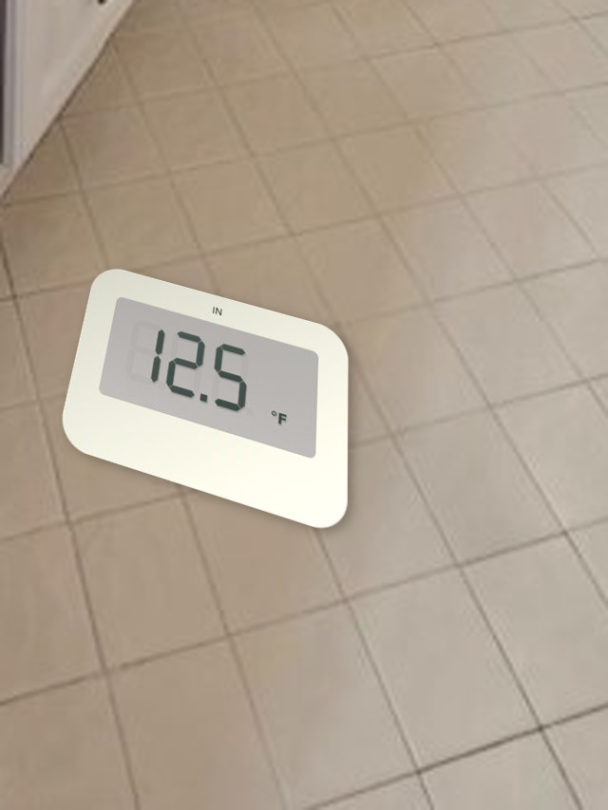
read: value=12.5 unit=°F
